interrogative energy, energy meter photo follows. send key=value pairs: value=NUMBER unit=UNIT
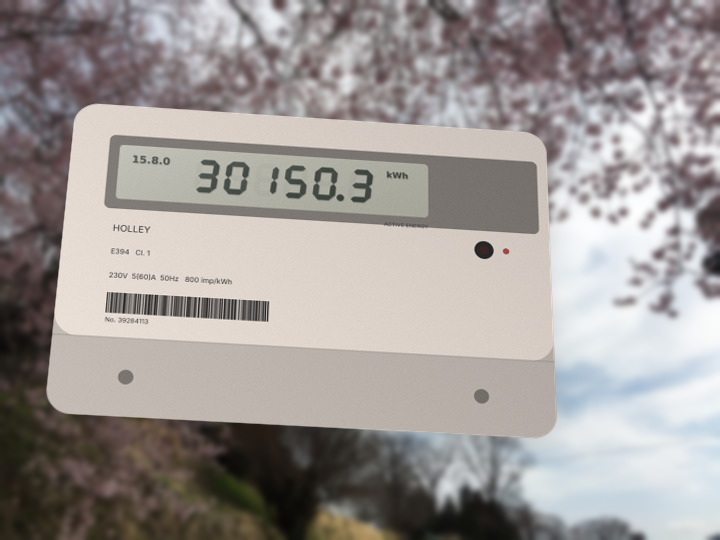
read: value=30150.3 unit=kWh
